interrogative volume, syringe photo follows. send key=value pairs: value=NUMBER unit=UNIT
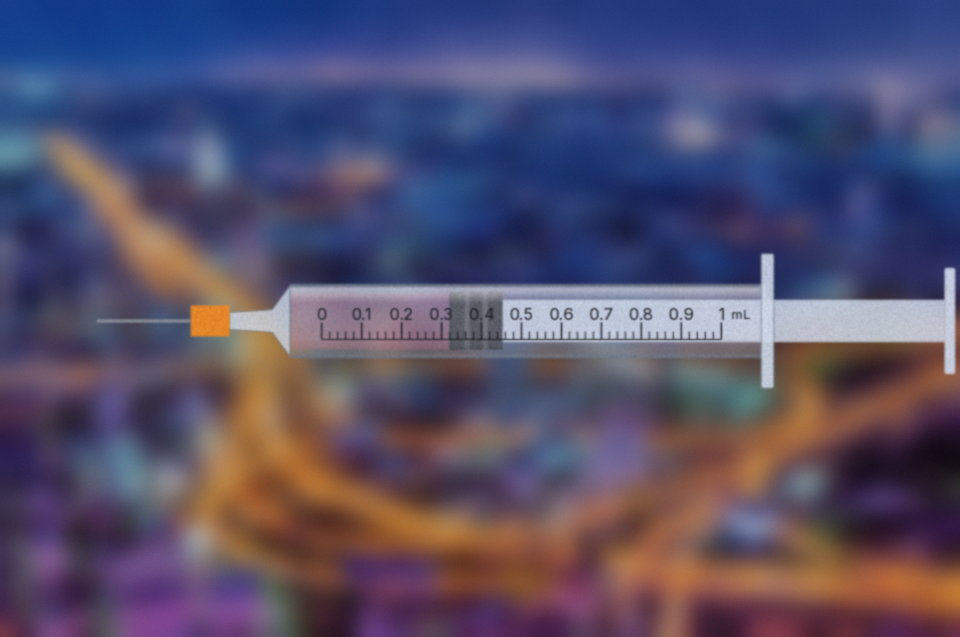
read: value=0.32 unit=mL
